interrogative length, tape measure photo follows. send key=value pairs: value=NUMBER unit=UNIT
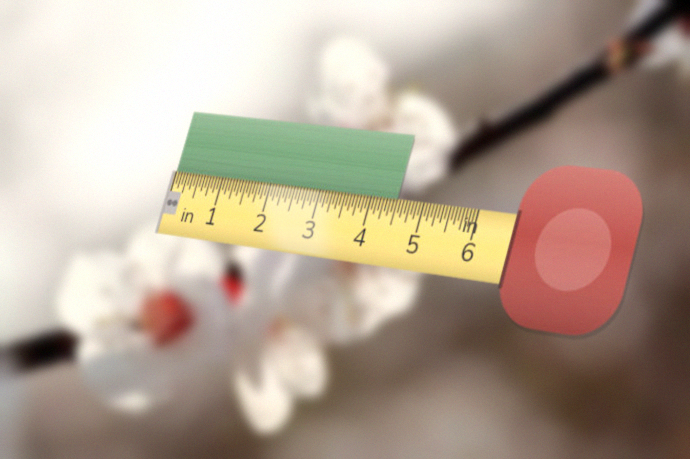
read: value=4.5 unit=in
